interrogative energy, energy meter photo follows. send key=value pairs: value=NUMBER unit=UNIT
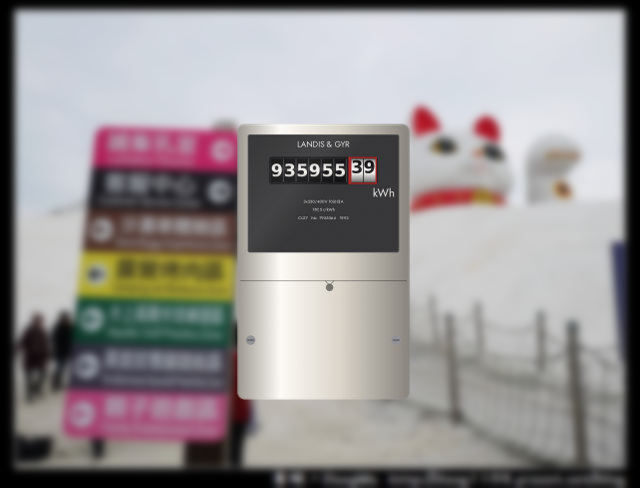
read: value=935955.39 unit=kWh
